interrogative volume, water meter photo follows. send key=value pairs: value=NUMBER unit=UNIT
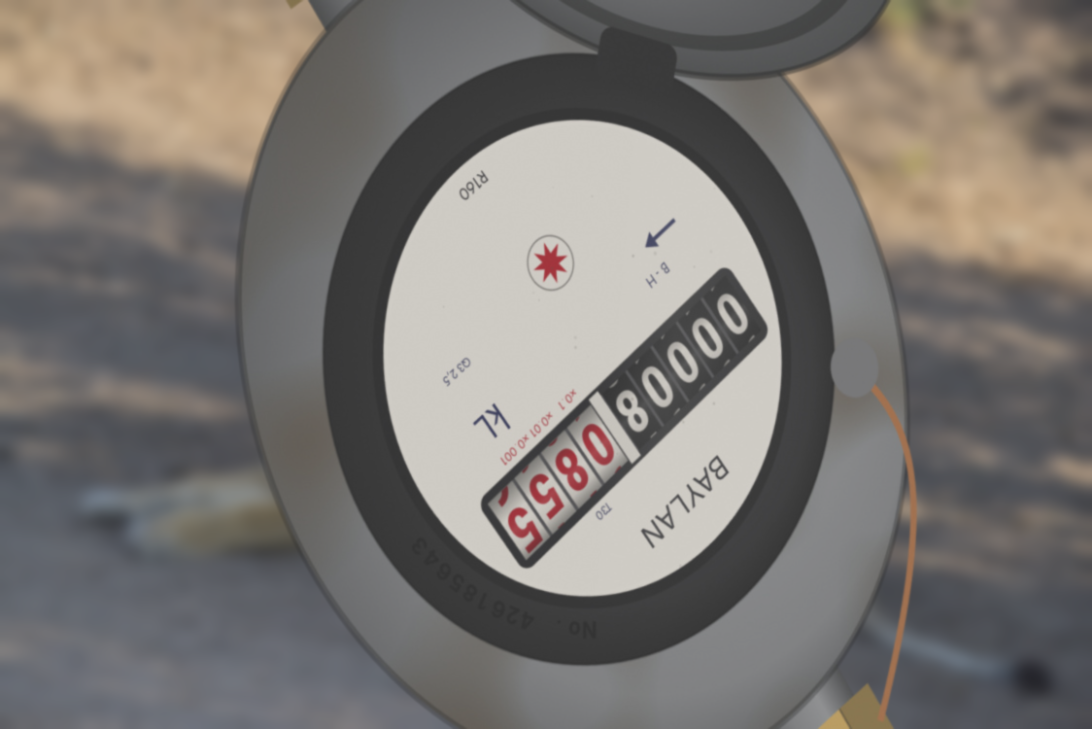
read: value=8.0855 unit=kL
